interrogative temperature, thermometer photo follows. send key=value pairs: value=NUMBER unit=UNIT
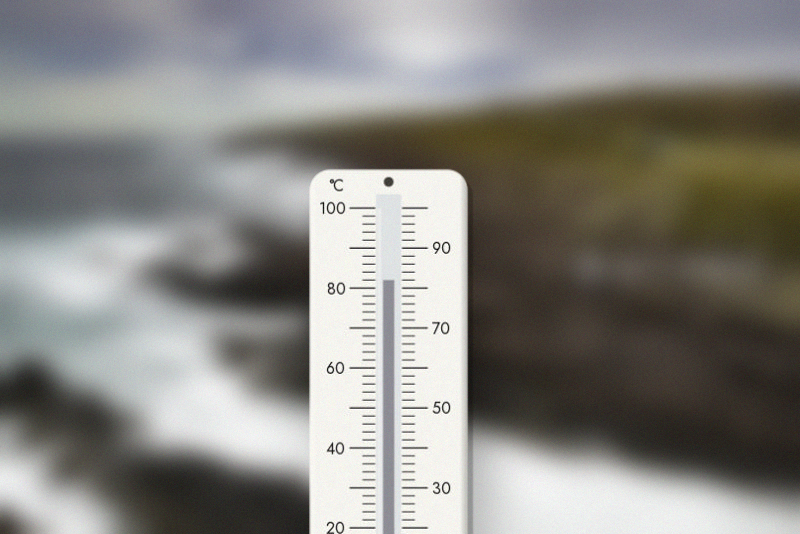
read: value=82 unit=°C
